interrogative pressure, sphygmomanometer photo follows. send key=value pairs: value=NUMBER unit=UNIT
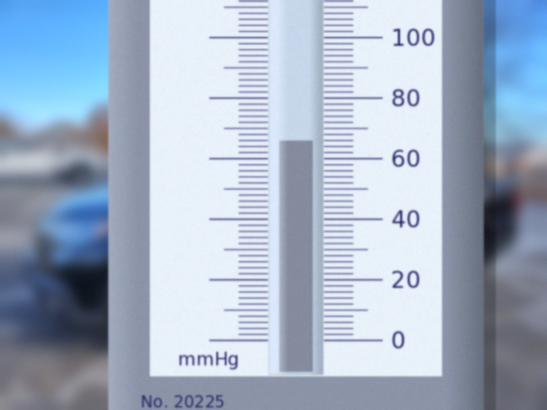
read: value=66 unit=mmHg
